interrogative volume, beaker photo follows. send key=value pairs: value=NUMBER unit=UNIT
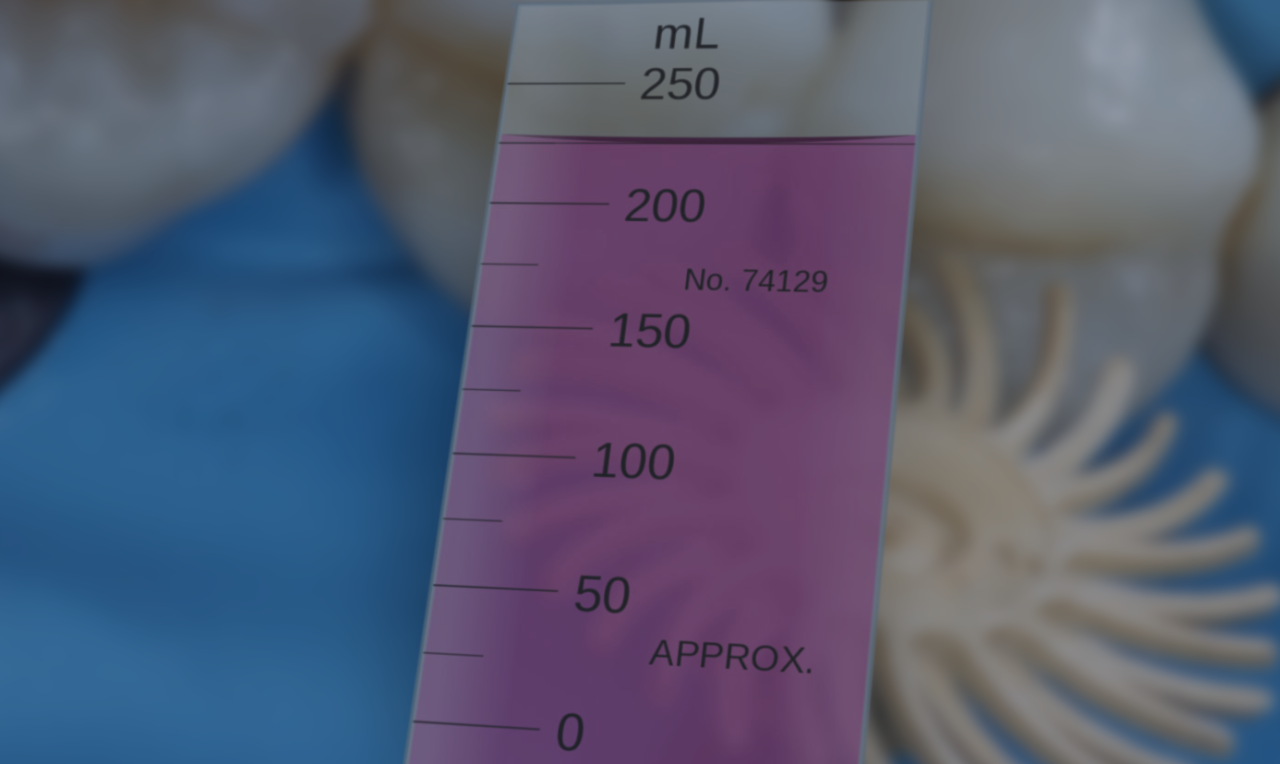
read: value=225 unit=mL
